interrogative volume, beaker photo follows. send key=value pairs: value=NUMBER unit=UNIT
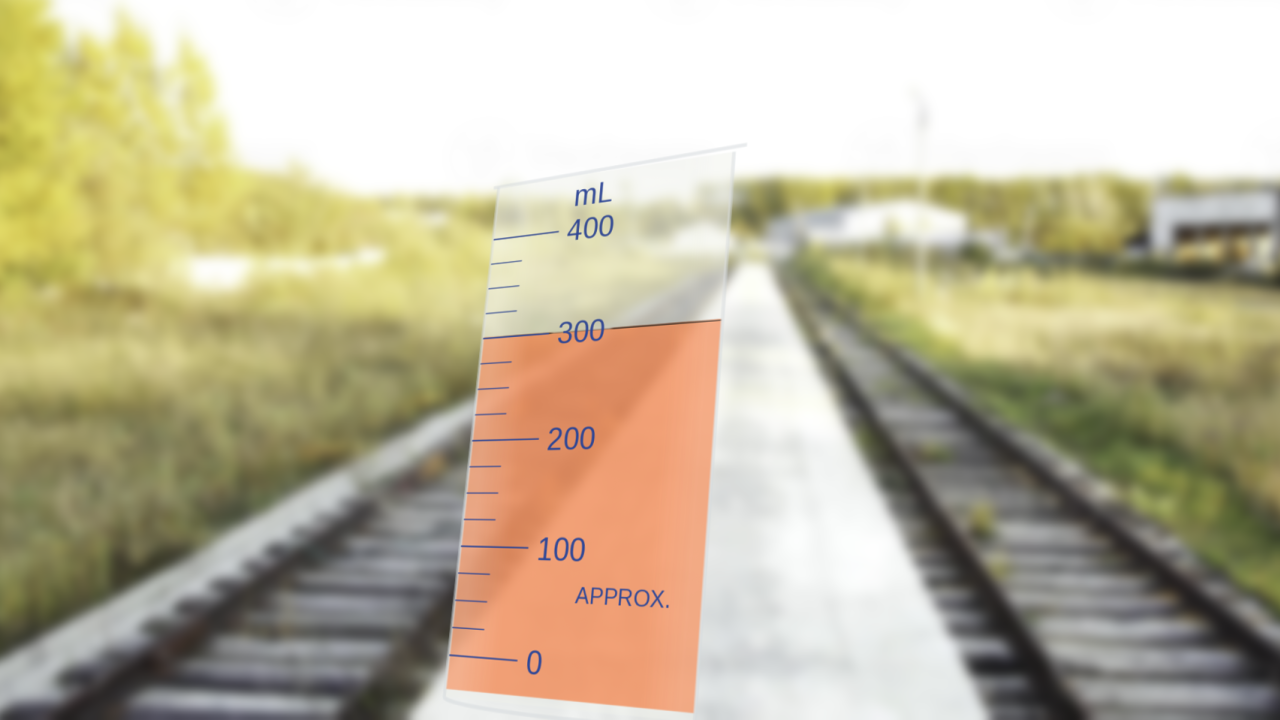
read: value=300 unit=mL
